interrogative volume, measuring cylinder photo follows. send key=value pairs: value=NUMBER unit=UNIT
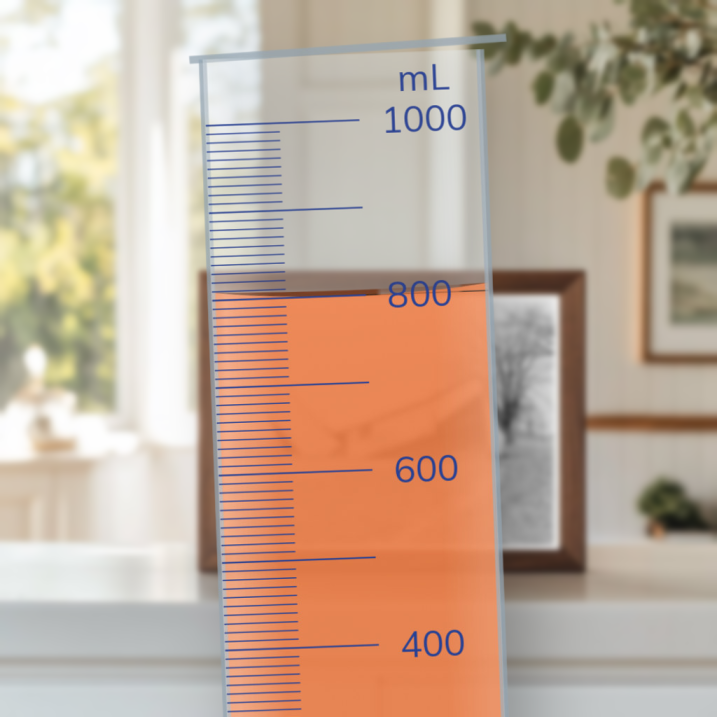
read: value=800 unit=mL
